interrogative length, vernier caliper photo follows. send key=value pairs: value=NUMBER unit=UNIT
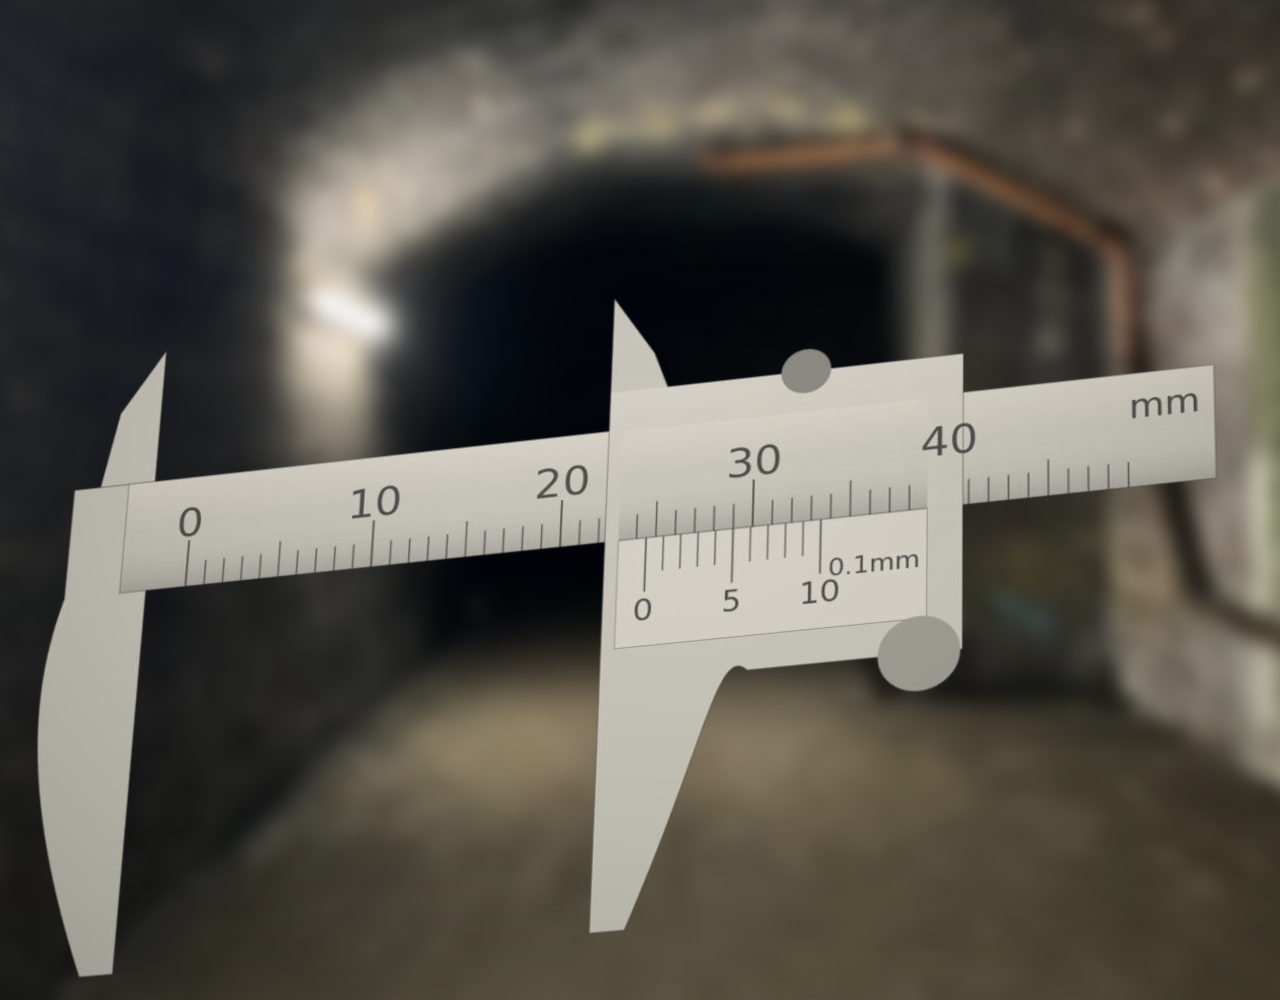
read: value=24.5 unit=mm
